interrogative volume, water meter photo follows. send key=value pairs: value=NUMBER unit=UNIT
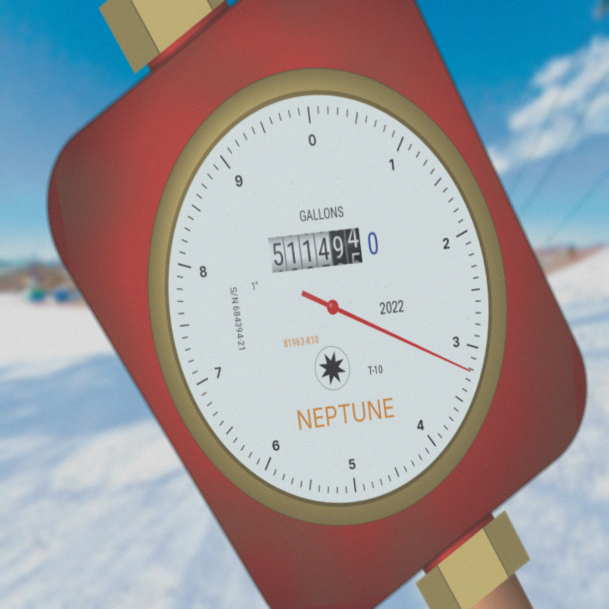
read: value=5114943.2 unit=gal
